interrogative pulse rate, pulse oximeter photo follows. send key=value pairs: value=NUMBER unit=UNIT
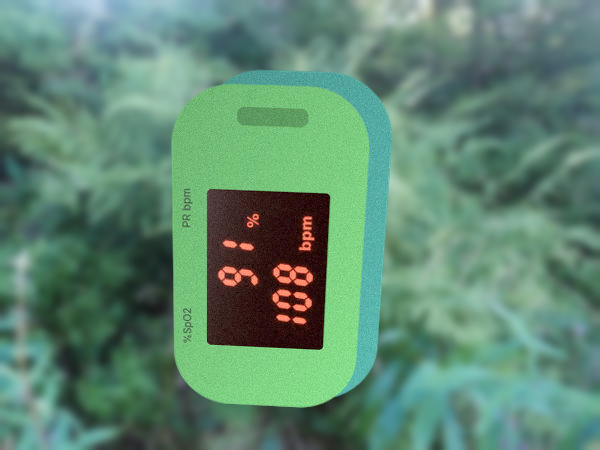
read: value=108 unit=bpm
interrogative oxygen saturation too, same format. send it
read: value=91 unit=%
